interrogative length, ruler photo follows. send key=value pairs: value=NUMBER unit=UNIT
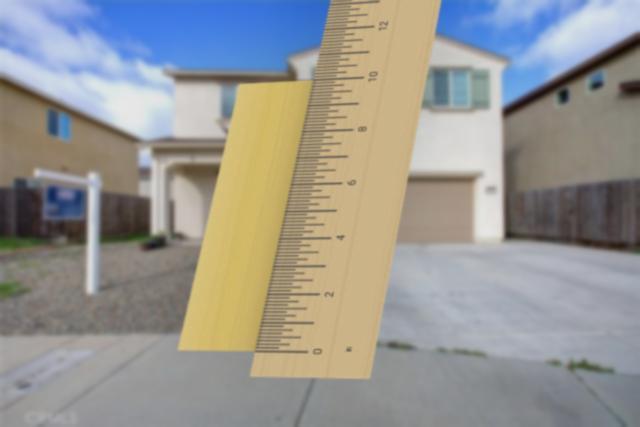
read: value=10 unit=in
